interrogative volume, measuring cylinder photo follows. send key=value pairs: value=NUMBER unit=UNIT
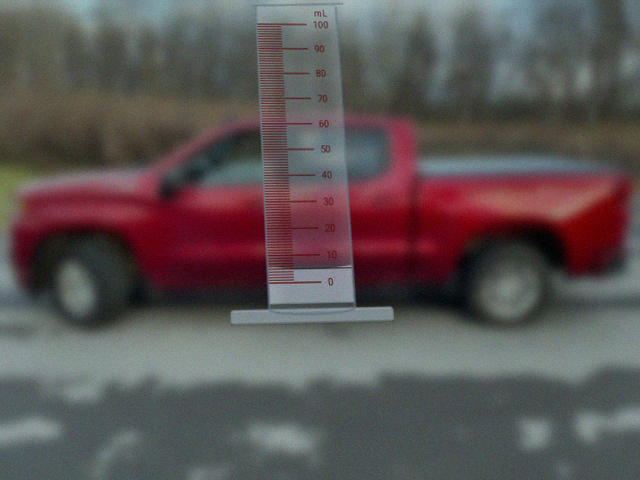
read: value=5 unit=mL
